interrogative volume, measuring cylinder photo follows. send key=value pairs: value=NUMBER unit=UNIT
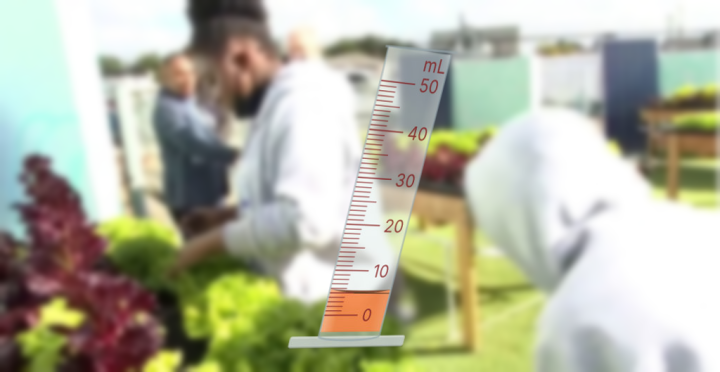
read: value=5 unit=mL
